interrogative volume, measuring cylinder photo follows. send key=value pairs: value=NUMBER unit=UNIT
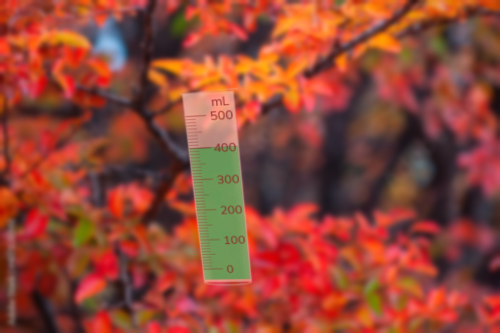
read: value=400 unit=mL
